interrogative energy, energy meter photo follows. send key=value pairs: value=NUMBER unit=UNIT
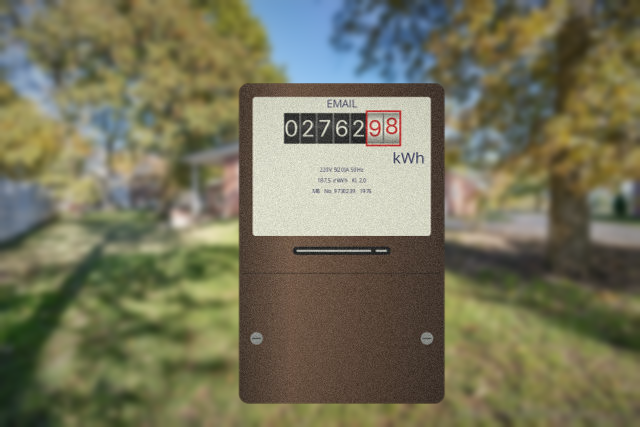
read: value=2762.98 unit=kWh
